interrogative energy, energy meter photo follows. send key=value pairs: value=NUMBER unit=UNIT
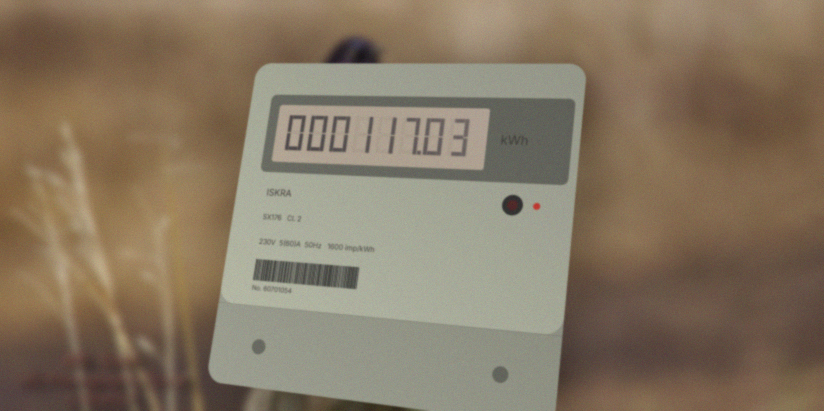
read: value=117.03 unit=kWh
